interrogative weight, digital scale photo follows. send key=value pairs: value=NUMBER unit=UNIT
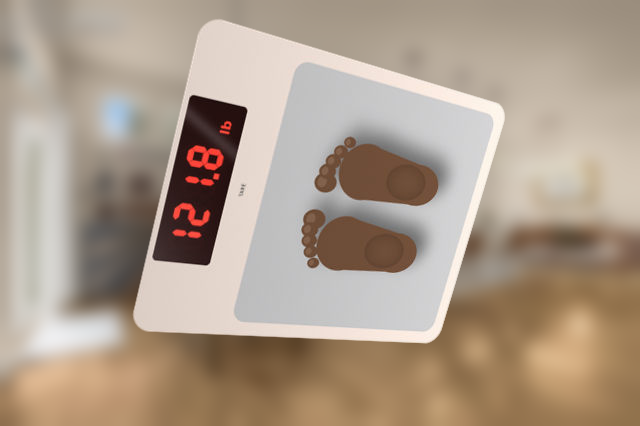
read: value=121.8 unit=lb
